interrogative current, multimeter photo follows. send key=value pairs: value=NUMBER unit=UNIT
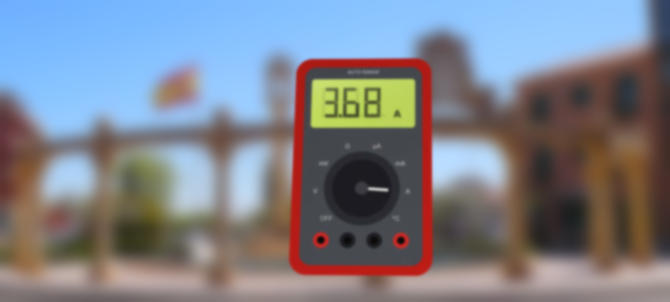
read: value=3.68 unit=A
